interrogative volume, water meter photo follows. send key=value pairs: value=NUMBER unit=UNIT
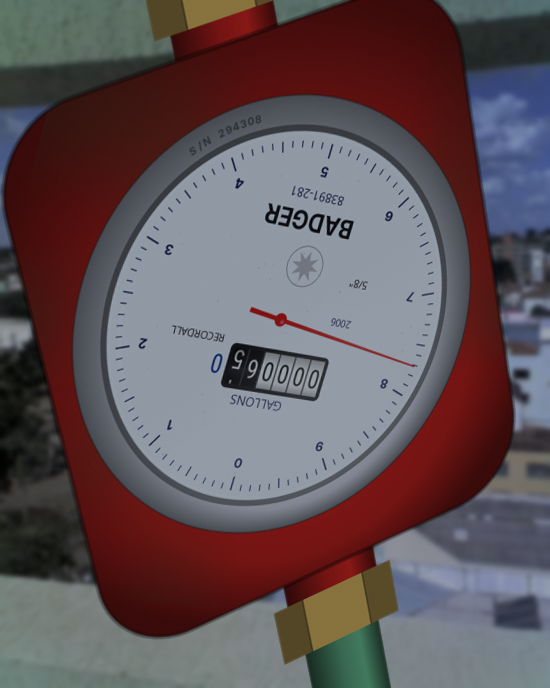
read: value=647.7 unit=gal
